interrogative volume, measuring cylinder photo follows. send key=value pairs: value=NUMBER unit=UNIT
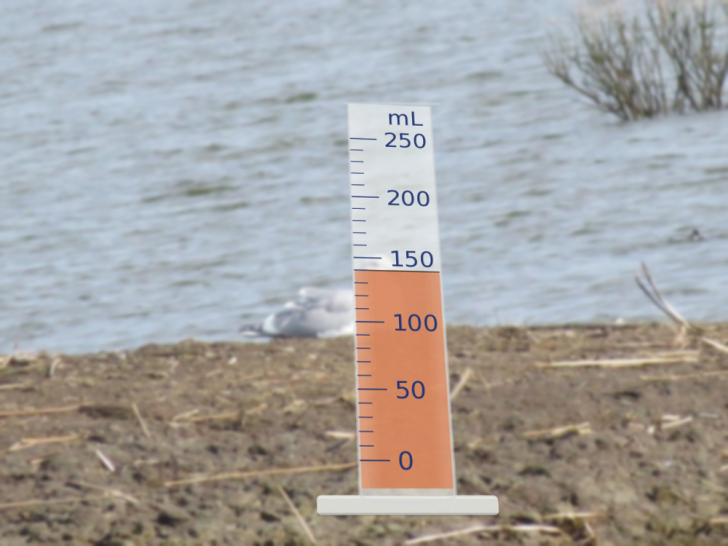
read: value=140 unit=mL
